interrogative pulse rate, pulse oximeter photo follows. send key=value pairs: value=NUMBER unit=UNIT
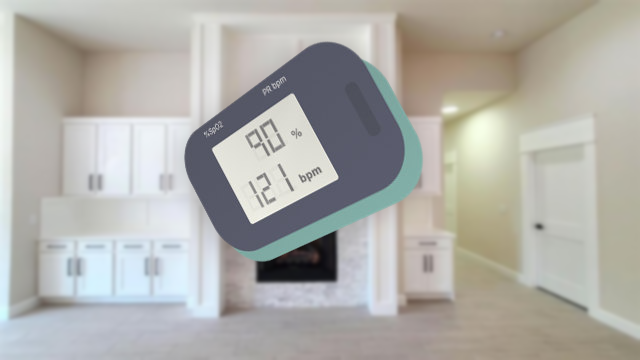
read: value=121 unit=bpm
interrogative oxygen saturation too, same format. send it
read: value=90 unit=%
